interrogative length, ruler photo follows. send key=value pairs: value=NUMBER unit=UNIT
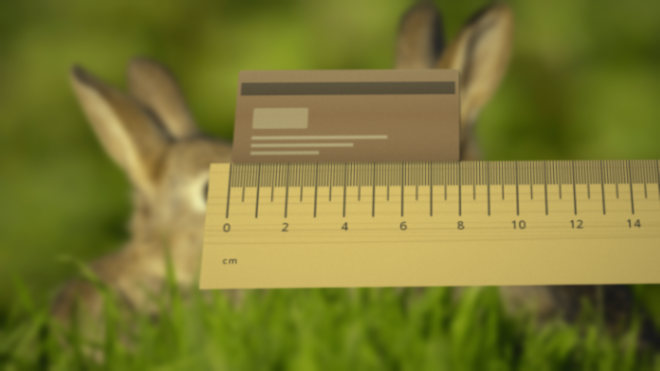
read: value=8 unit=cm
